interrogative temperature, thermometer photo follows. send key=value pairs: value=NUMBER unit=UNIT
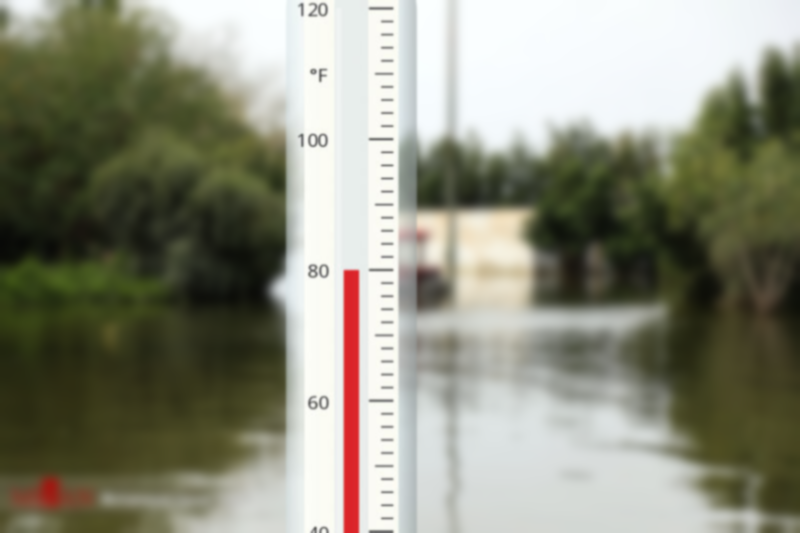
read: value=80 unit=°F
